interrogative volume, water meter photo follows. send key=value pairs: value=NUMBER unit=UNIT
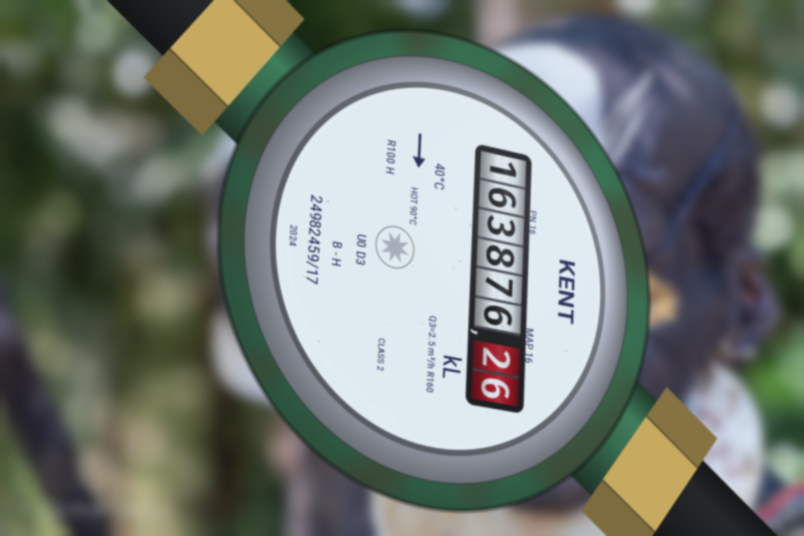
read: value=163876.26 unit=kL
